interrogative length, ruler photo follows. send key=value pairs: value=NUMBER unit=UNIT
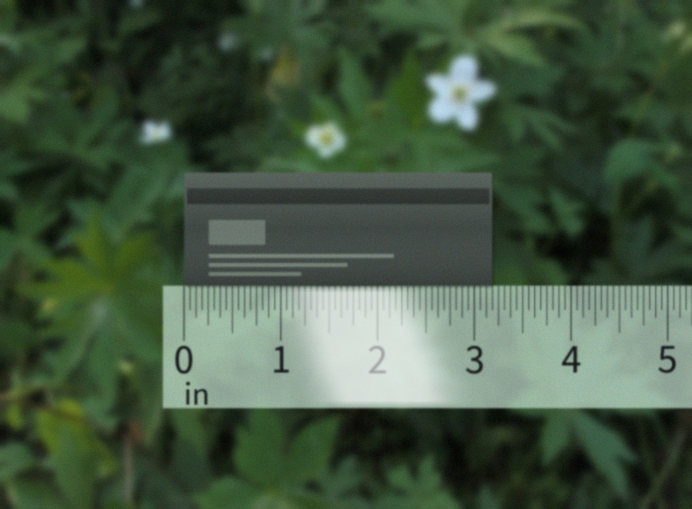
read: value=3.1875 unit=in
